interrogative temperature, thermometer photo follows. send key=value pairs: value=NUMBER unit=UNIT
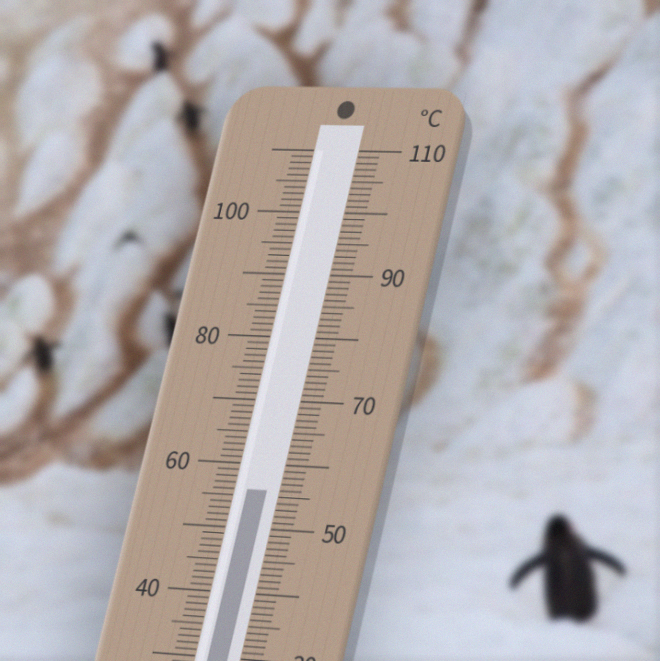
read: value=56 unit=°C
